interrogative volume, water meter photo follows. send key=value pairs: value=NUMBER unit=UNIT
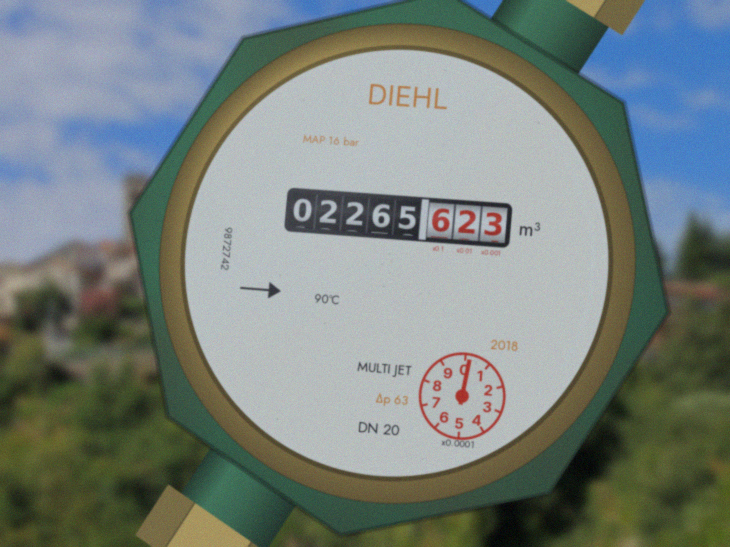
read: value=2265.6230 unit=m³
